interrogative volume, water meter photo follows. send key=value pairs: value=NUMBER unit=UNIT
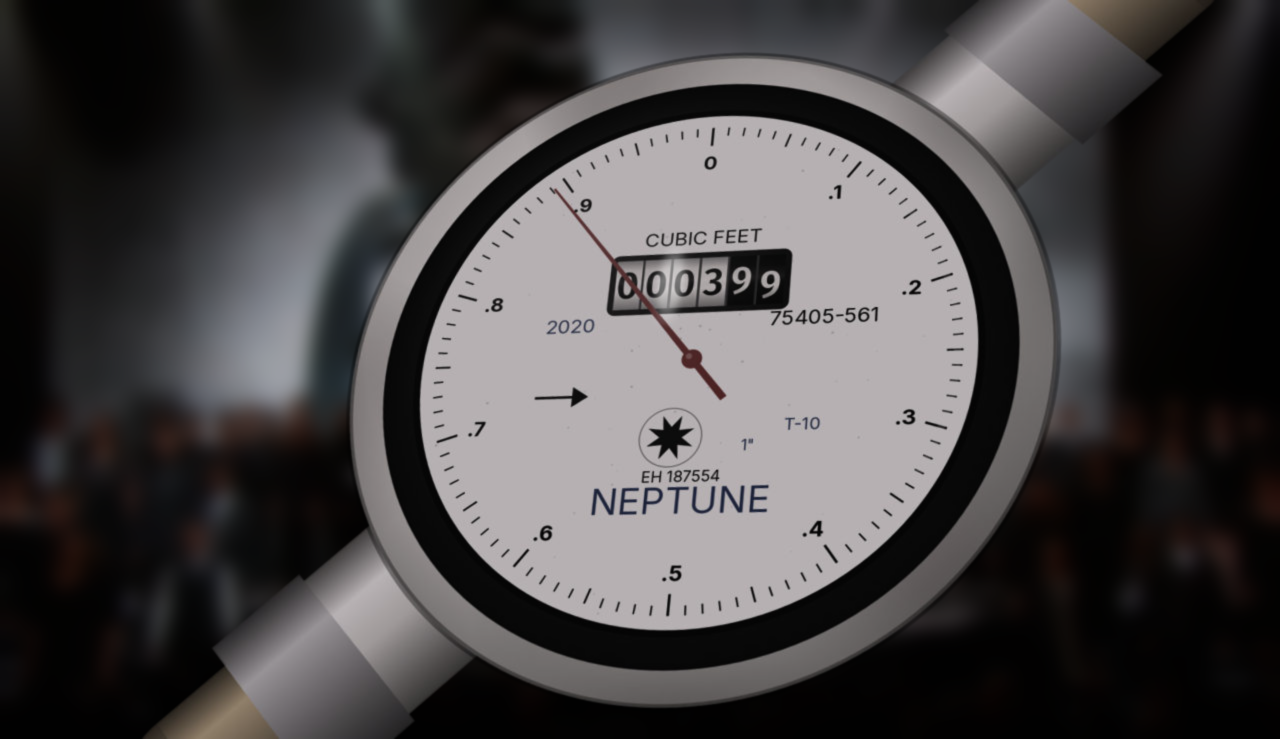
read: value=398.89 unit=ft³
